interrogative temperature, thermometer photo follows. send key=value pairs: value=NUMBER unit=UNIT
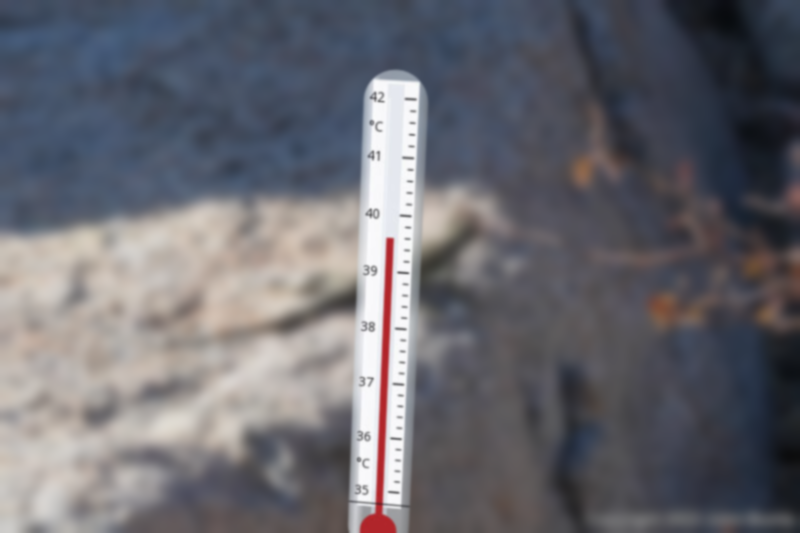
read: value=39.6 unit=°C
